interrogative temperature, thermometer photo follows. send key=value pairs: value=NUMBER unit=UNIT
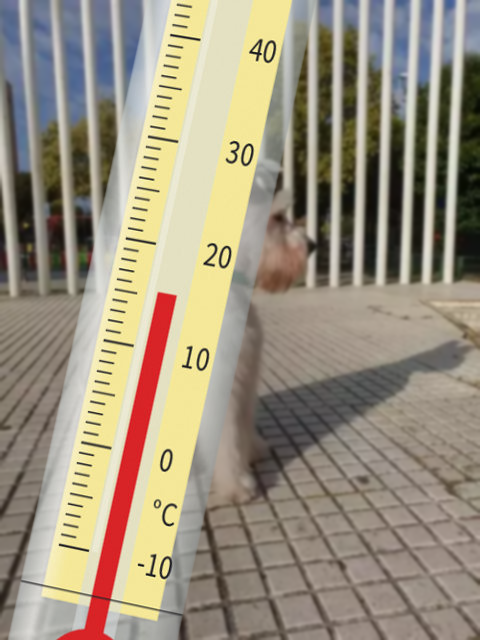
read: value=15.5 unit=°C
